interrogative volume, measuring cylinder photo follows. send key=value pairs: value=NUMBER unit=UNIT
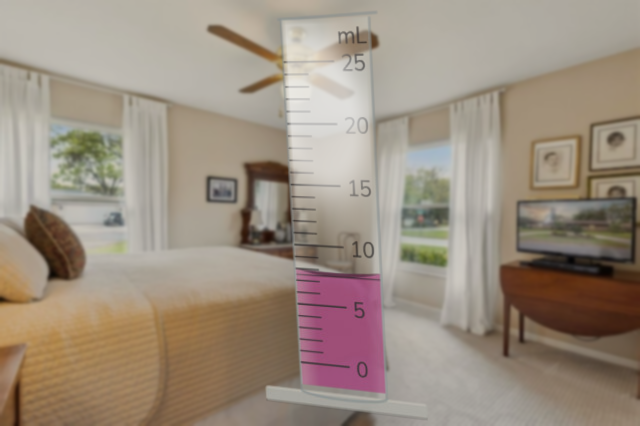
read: value=7.5 unit=mL
